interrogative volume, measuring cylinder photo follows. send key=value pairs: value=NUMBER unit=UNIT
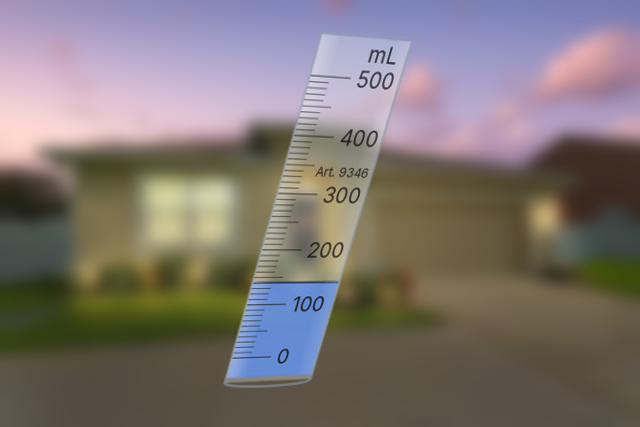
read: value=140 unit=mL
